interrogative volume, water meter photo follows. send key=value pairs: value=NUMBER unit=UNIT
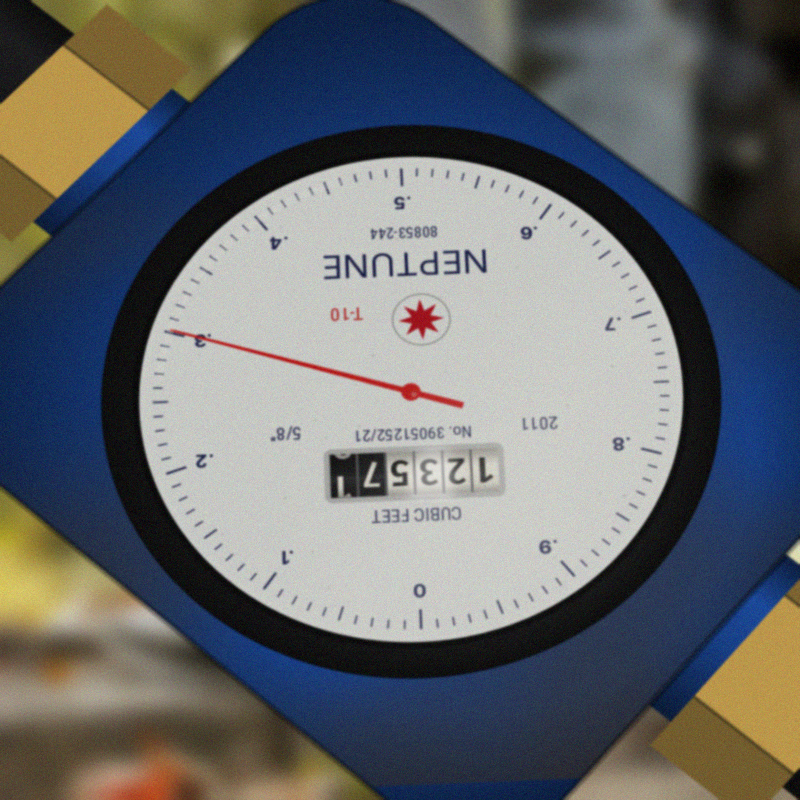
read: value=123571.30 unit=ft³
